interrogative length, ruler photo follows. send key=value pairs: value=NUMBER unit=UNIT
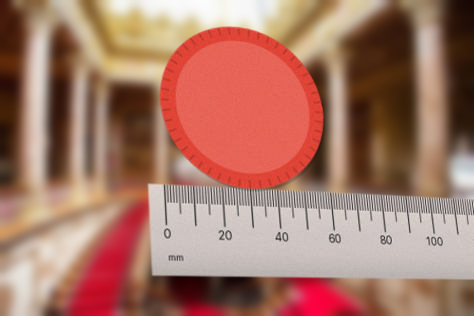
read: value=60 unit=mm
